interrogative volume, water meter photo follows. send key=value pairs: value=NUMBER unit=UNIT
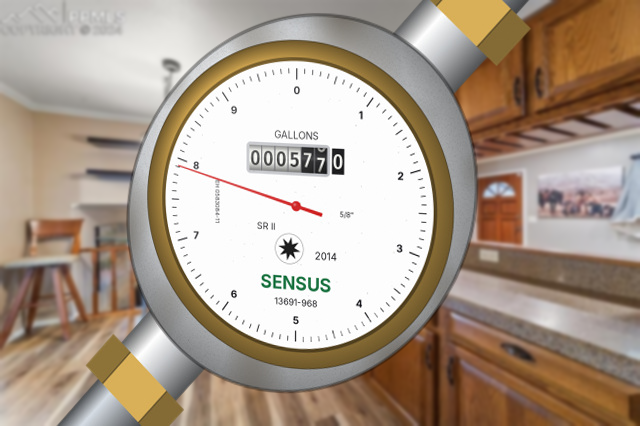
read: value=5767.9 unit=gal
